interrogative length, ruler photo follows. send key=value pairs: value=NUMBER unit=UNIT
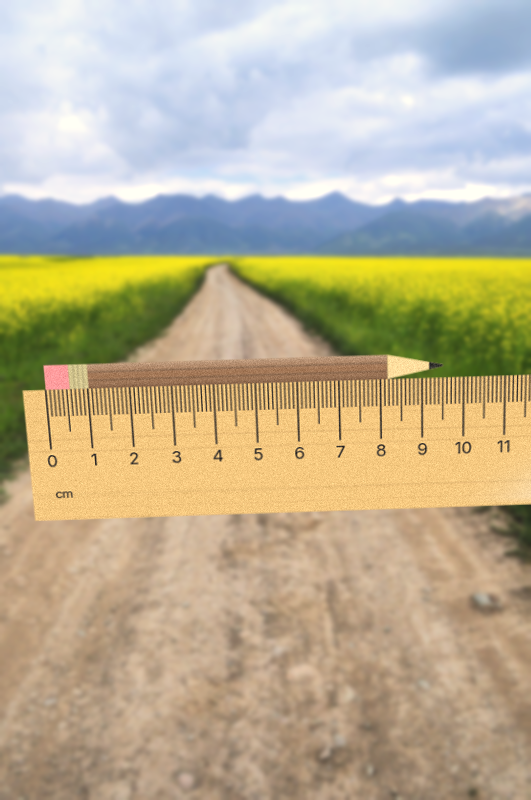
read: value=9.5 unit=cm
